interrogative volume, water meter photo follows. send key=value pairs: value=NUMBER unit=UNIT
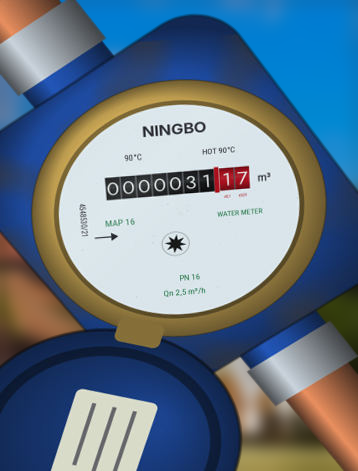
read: value=31.17 unit=m³
